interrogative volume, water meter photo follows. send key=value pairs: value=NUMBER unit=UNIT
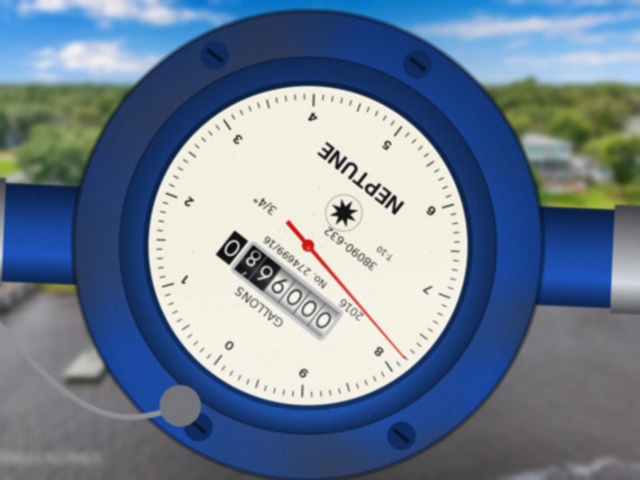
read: value=9677.8 unit=gal
